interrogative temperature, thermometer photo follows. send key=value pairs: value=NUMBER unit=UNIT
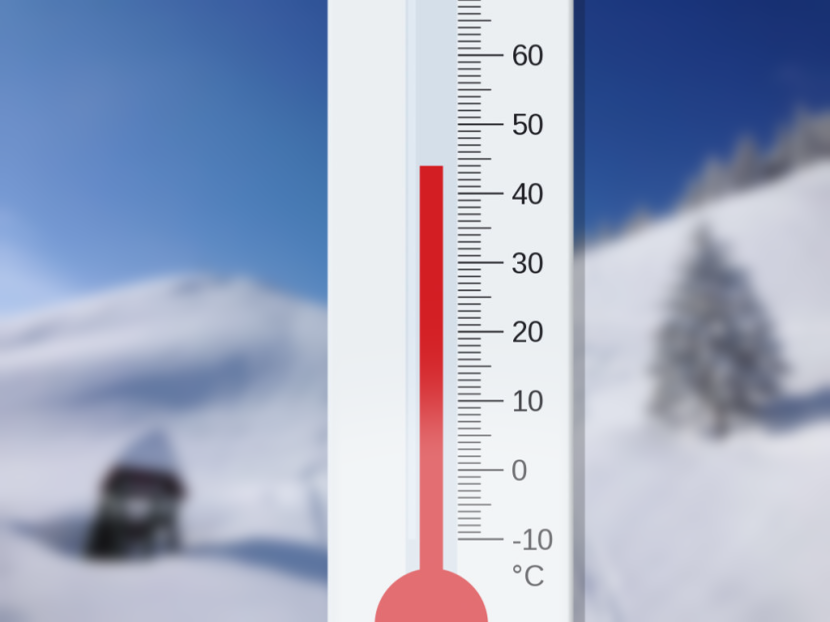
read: value=44 unit=°C
